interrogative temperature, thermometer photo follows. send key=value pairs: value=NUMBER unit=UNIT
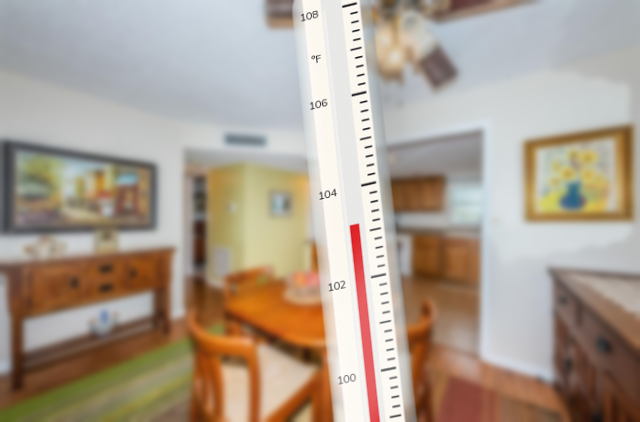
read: value=103.2 unit=°F
